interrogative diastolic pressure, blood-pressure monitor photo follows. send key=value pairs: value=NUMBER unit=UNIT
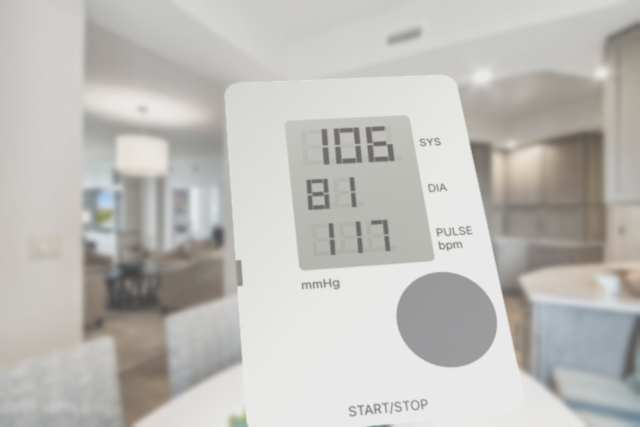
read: value=81 unit=mmHg
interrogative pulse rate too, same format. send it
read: value=117 unit=bpm
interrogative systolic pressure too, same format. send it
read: value=106 unit=mmHg
